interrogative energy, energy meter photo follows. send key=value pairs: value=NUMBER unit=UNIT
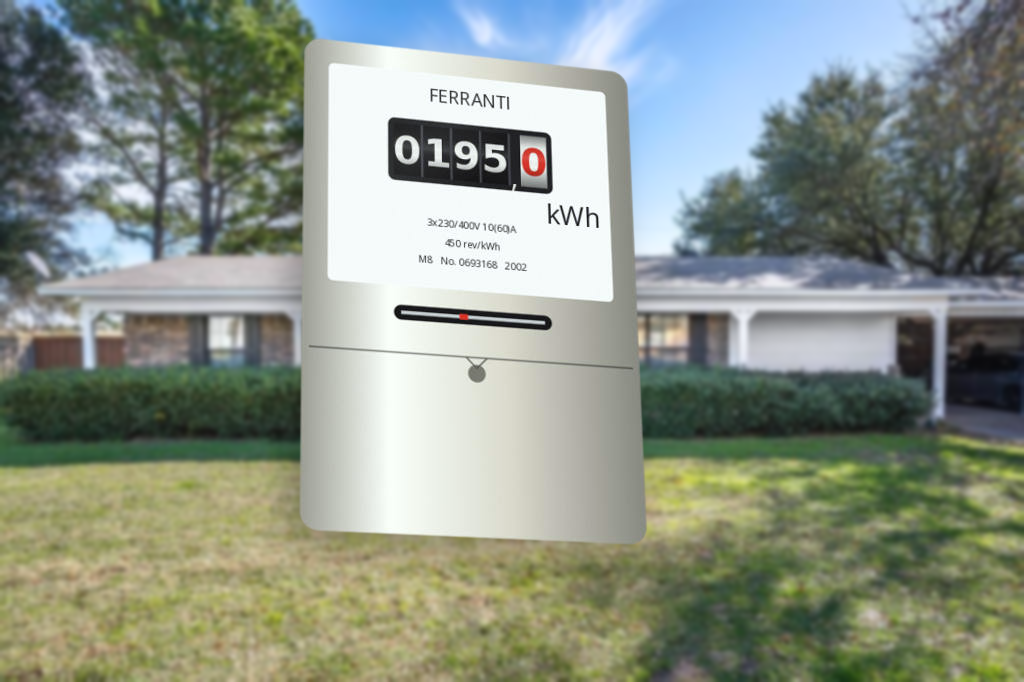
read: value=195.0 unit=kWh
